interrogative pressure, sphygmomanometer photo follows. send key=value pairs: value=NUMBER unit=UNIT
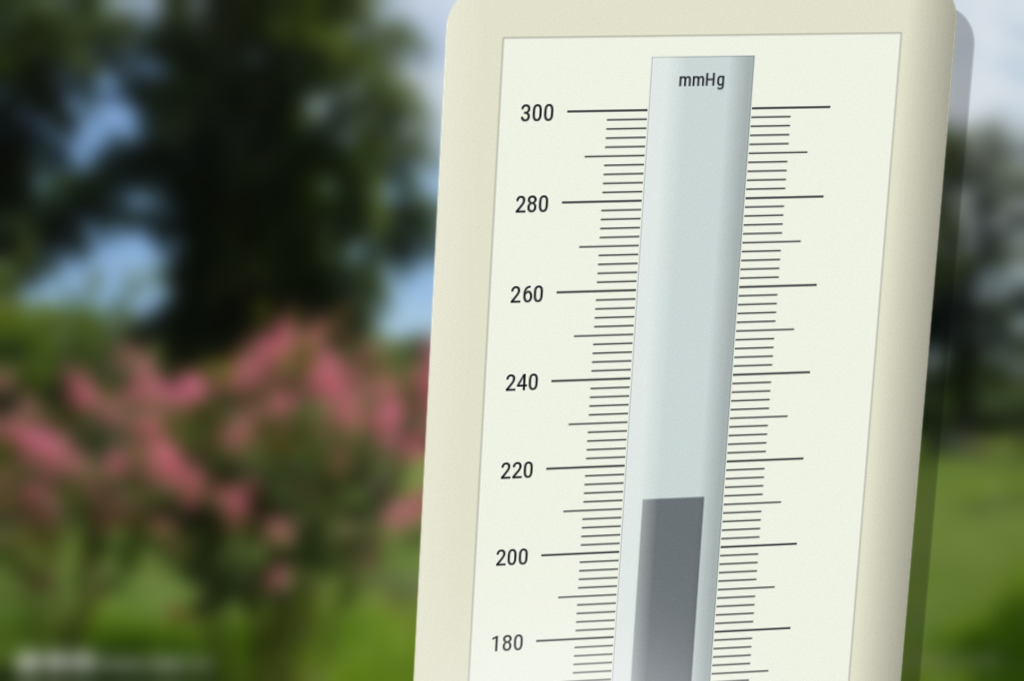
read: value=212 unit=mmHg
